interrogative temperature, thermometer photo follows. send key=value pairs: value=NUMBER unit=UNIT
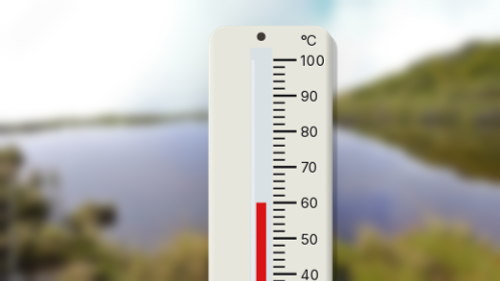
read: value=60 unit=°C
